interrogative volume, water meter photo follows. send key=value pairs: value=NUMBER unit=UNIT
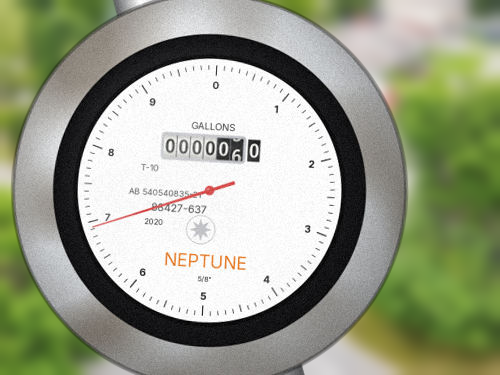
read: value=56.9 unit=gal
